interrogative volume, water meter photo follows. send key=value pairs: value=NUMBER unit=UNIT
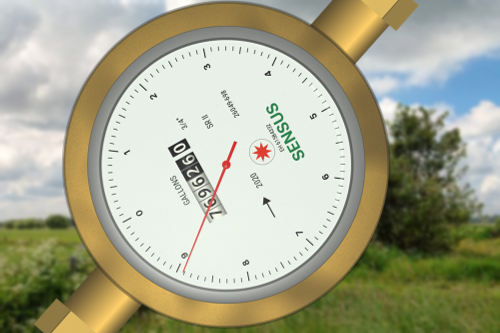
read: value=7696258.9 unit=gal
